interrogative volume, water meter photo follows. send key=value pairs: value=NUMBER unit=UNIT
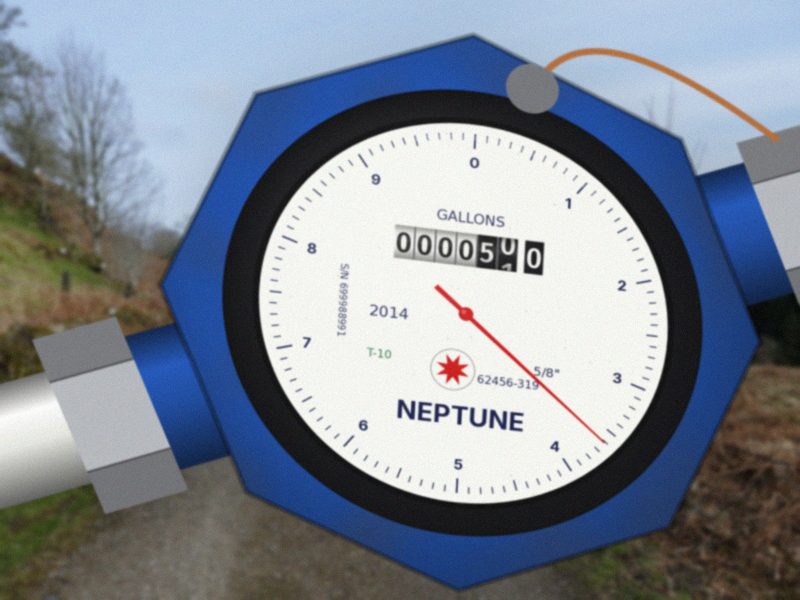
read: value=503.6 unit=gal
